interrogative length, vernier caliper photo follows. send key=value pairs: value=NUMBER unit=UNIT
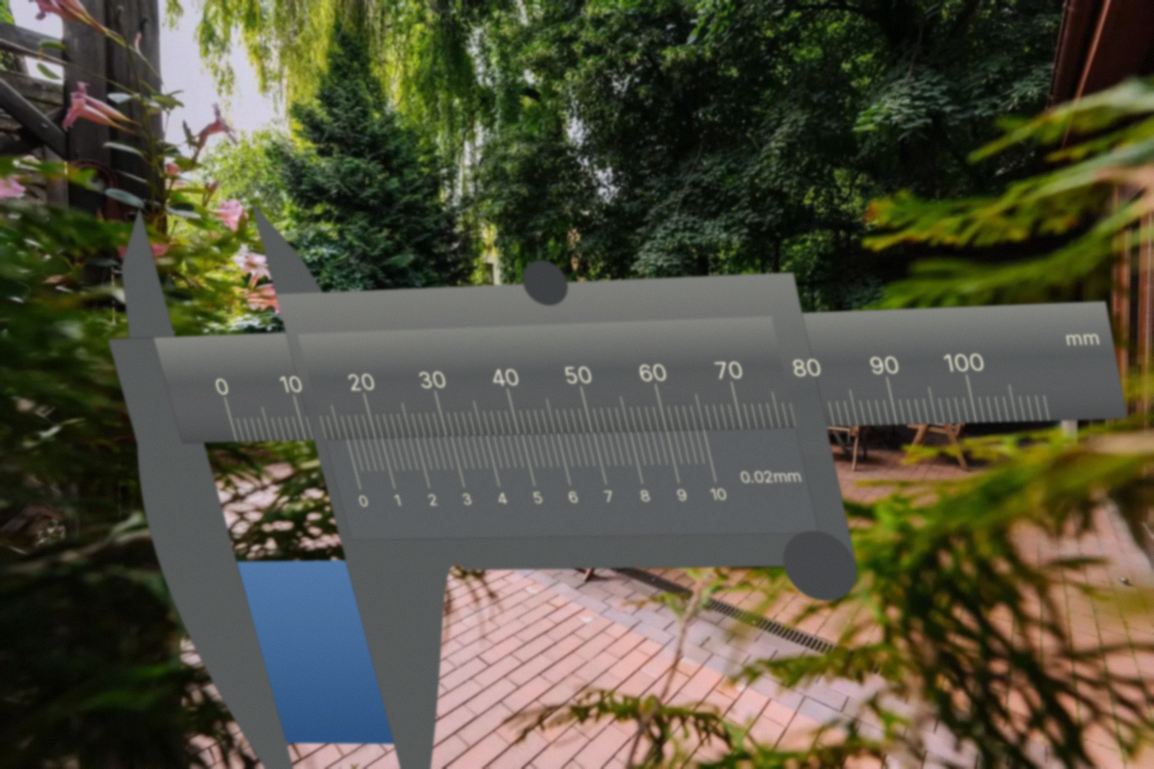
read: value=16.0 unit=mm
